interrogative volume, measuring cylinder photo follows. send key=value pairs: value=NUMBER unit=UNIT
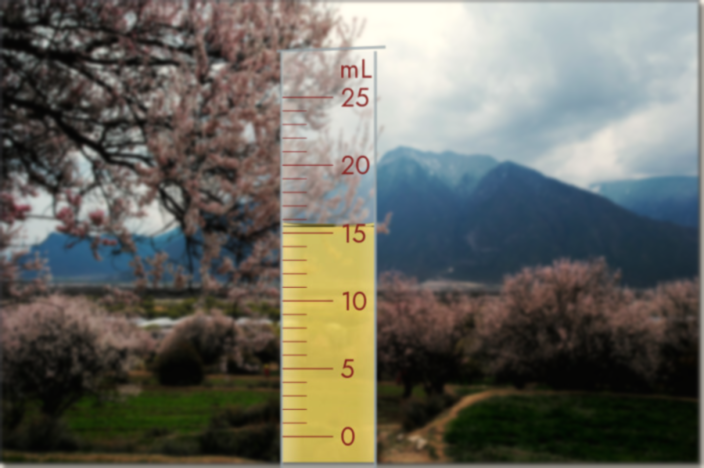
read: value=15.5 unit=mL
